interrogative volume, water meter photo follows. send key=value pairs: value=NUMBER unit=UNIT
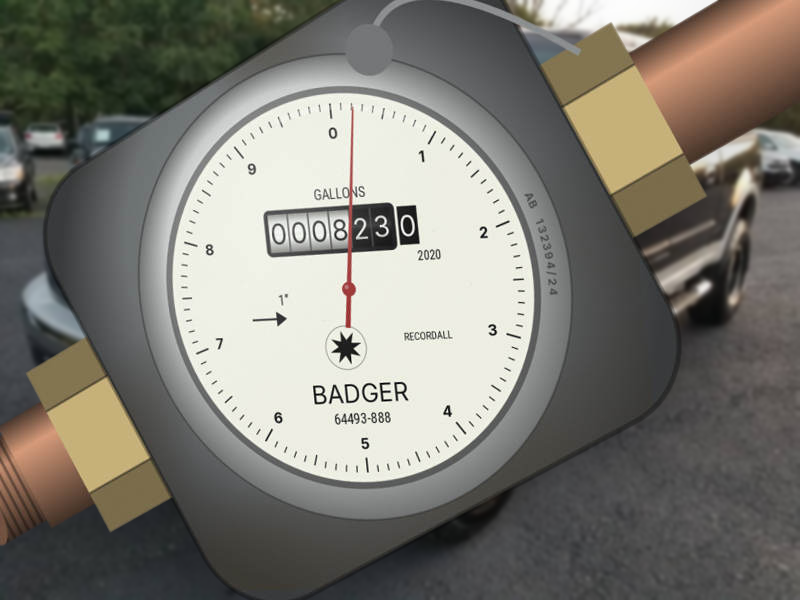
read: value=8230.2 unit=gal
